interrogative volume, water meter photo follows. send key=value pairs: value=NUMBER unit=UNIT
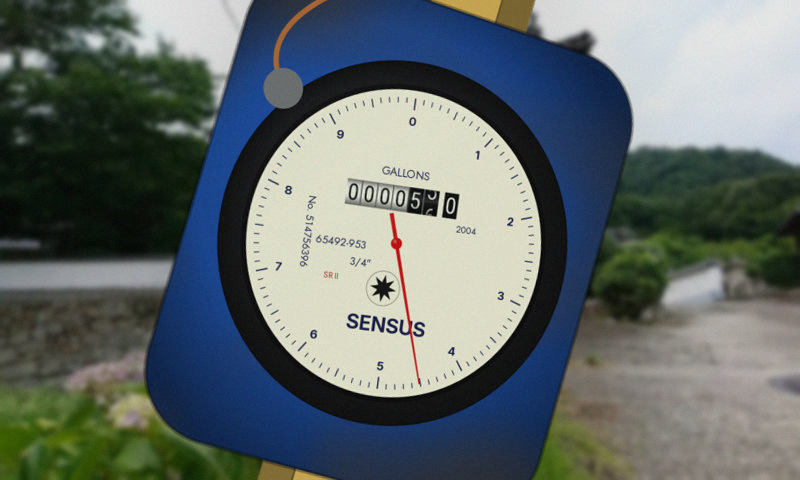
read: value=554.5 unit=gal
